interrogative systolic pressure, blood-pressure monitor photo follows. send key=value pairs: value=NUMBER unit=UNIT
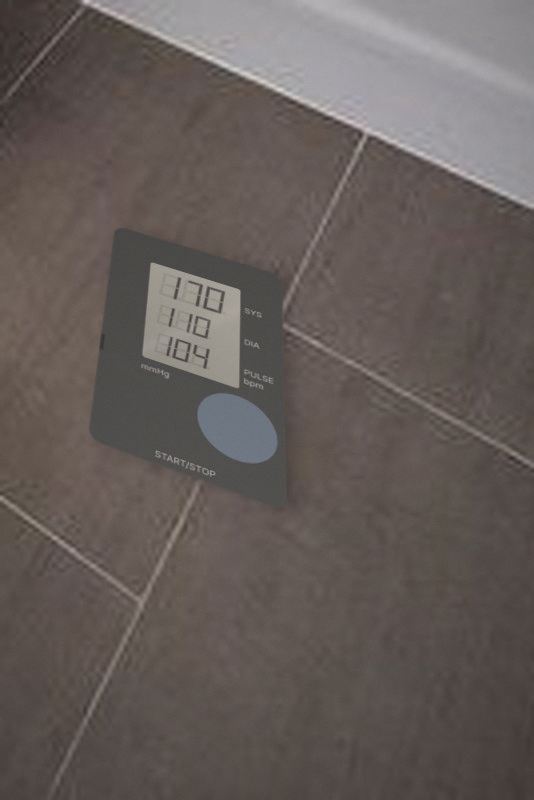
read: value=170 unit=mmHg
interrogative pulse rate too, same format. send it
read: value=104 unit=bpm
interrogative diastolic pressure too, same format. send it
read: value=110 unit=mmHg
